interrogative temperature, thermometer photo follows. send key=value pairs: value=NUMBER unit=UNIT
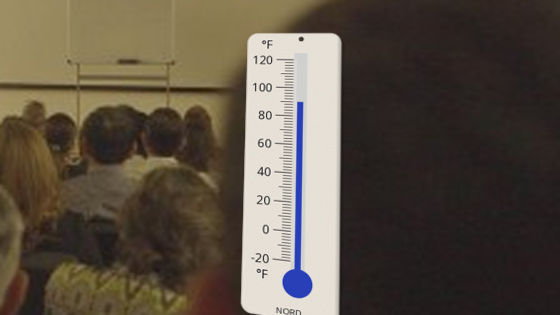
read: value=90 unit=°F
